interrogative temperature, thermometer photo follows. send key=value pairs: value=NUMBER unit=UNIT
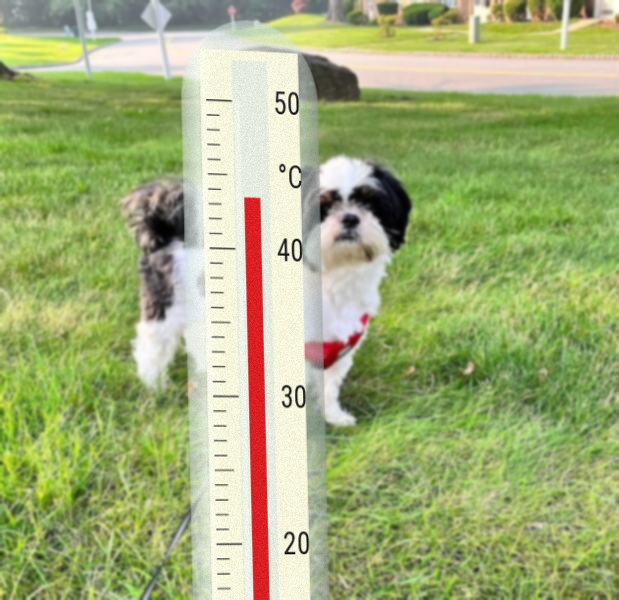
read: value=43.5 unit=°C
